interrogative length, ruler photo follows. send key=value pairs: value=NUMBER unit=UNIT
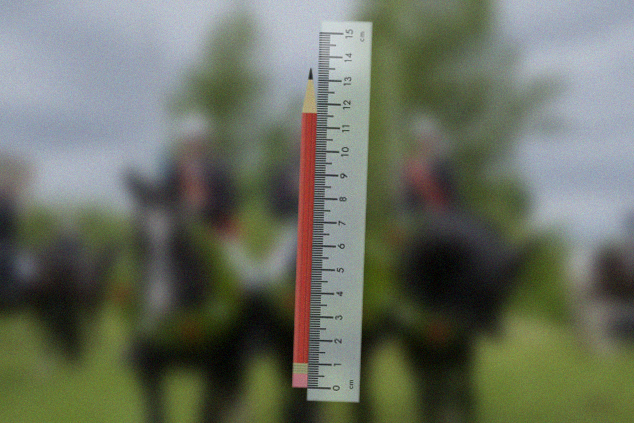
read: value=13.5 unit=cm
